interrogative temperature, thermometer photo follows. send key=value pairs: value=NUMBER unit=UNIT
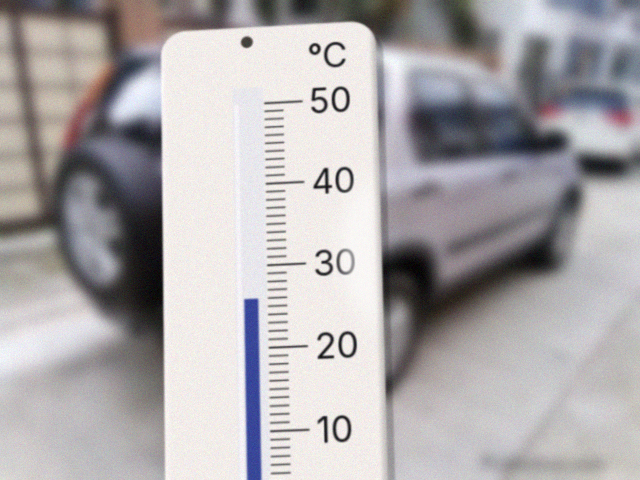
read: value=26 unit=°C
